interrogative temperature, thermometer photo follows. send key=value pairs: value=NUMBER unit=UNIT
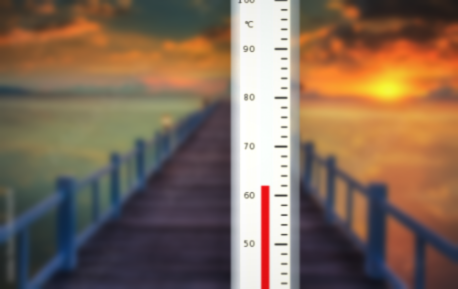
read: value=62 unit=°C
